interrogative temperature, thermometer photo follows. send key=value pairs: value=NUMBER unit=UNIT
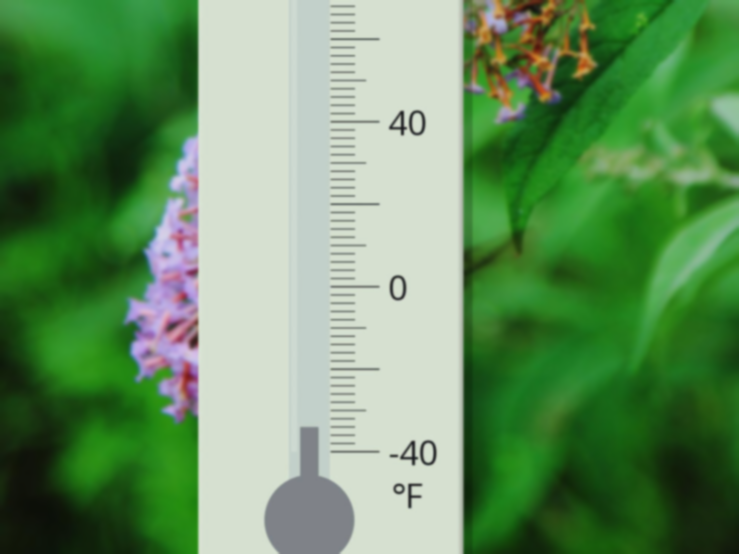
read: value=-34 unit=°F
